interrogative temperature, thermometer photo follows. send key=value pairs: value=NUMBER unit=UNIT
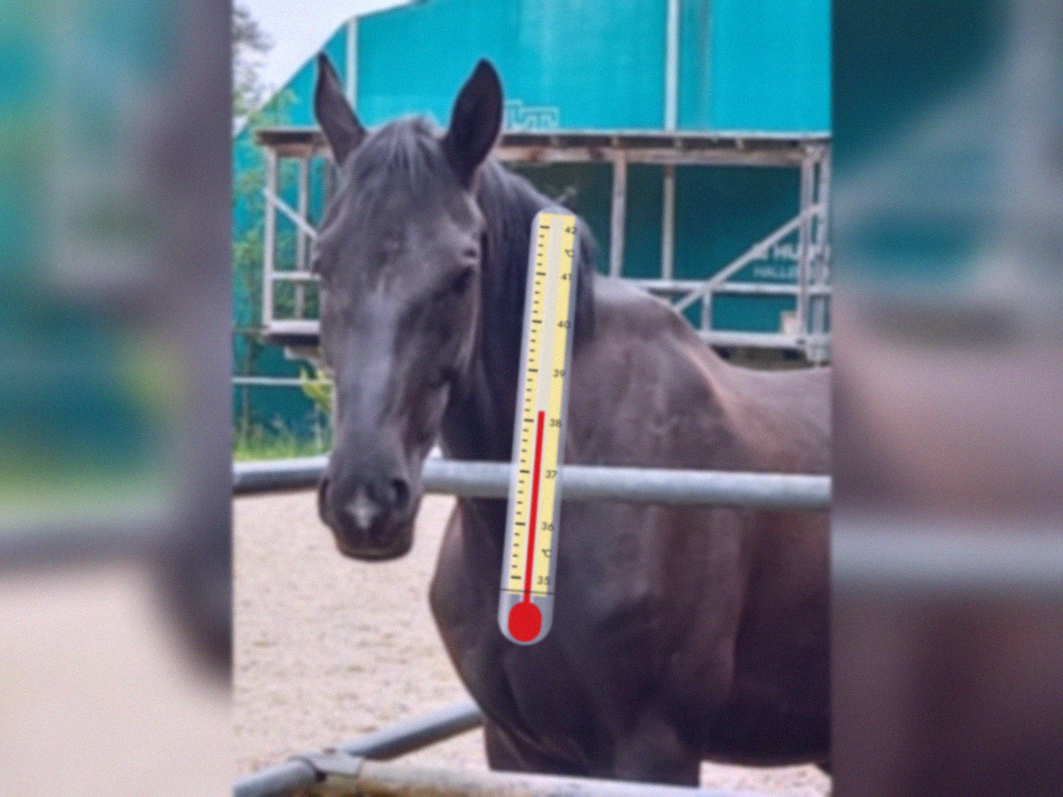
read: value=38.2 unit=°C
